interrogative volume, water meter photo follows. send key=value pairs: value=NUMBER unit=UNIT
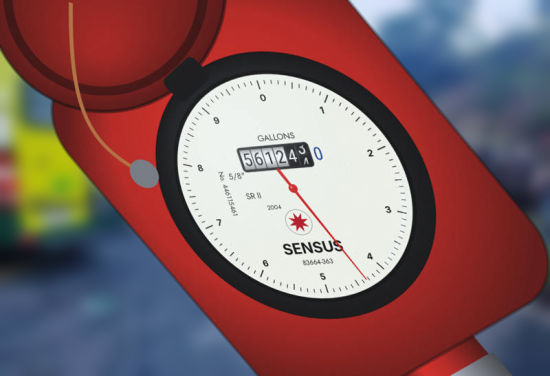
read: value=5612434.3 unit=gal
